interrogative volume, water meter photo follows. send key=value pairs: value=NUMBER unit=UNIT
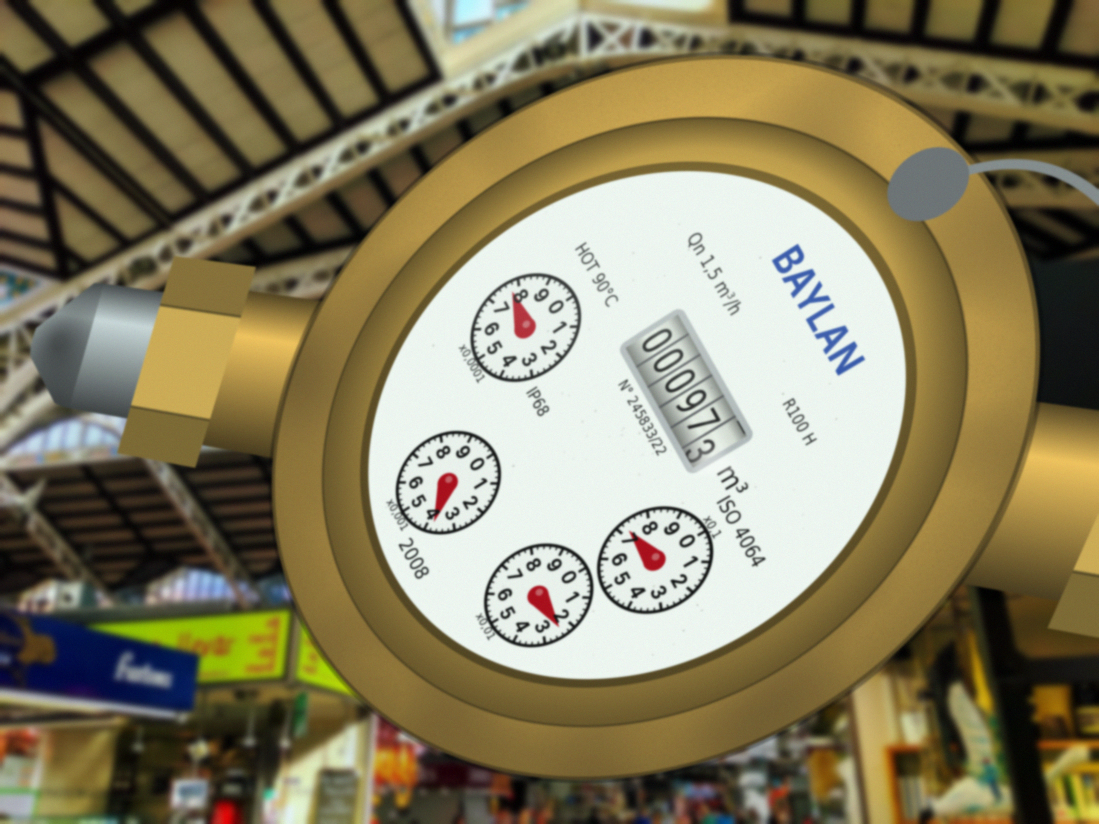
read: value=972.7237 unit=m³
